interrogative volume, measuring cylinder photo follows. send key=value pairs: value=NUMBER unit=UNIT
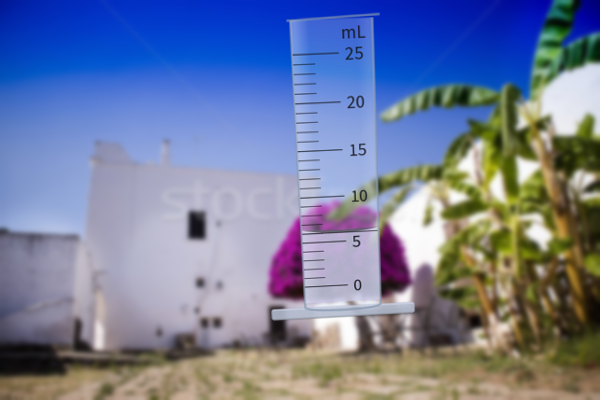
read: value=6 unit=mL
